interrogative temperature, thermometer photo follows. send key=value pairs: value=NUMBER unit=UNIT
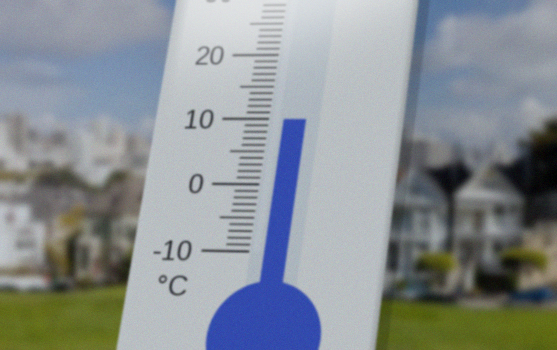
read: value=10 unit=°C
